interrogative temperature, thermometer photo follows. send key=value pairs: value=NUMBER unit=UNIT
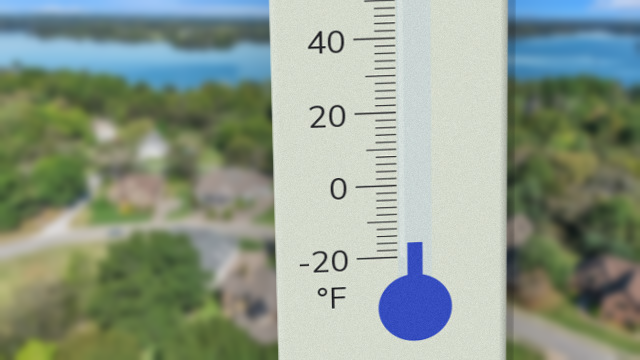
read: value=-16 unit=°F
